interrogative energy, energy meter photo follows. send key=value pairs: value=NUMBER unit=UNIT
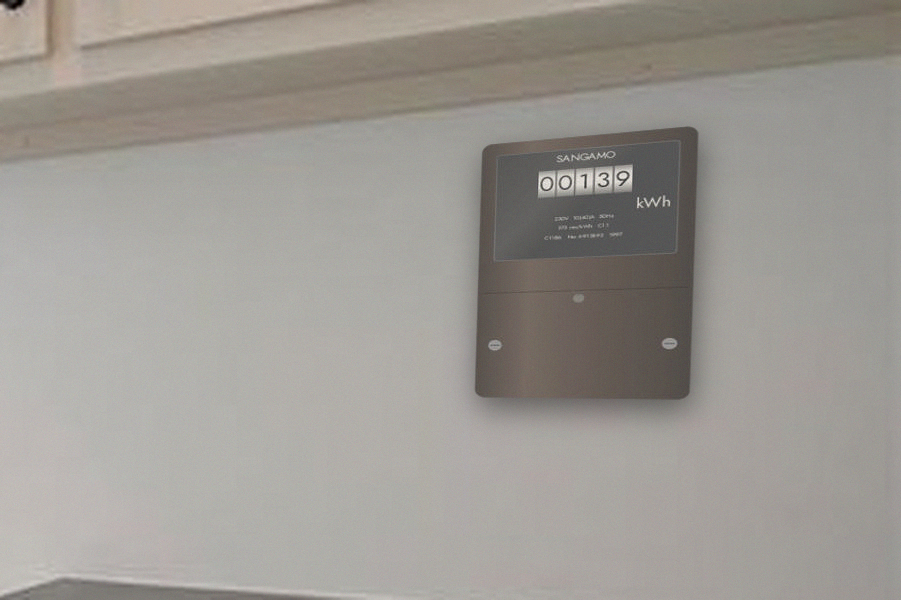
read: value=139 unit=kWh
